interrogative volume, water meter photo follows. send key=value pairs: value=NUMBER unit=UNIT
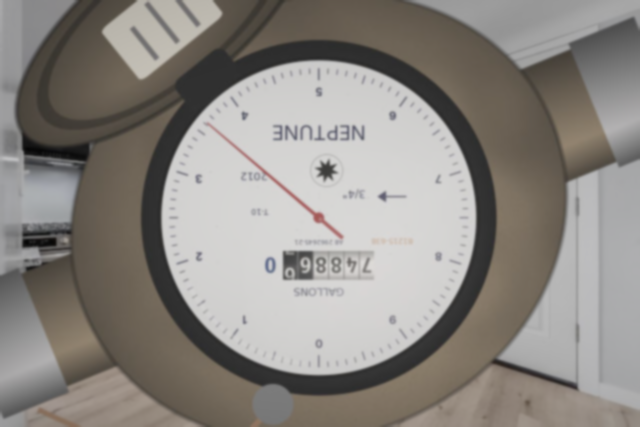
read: value=7488663.6 unit=gal
